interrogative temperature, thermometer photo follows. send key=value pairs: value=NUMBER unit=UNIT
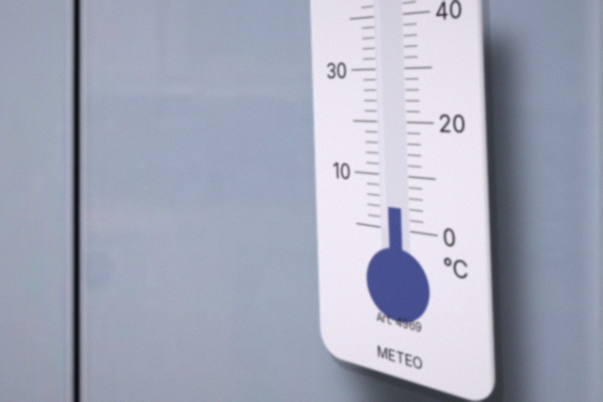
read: value=4 unit=°C
